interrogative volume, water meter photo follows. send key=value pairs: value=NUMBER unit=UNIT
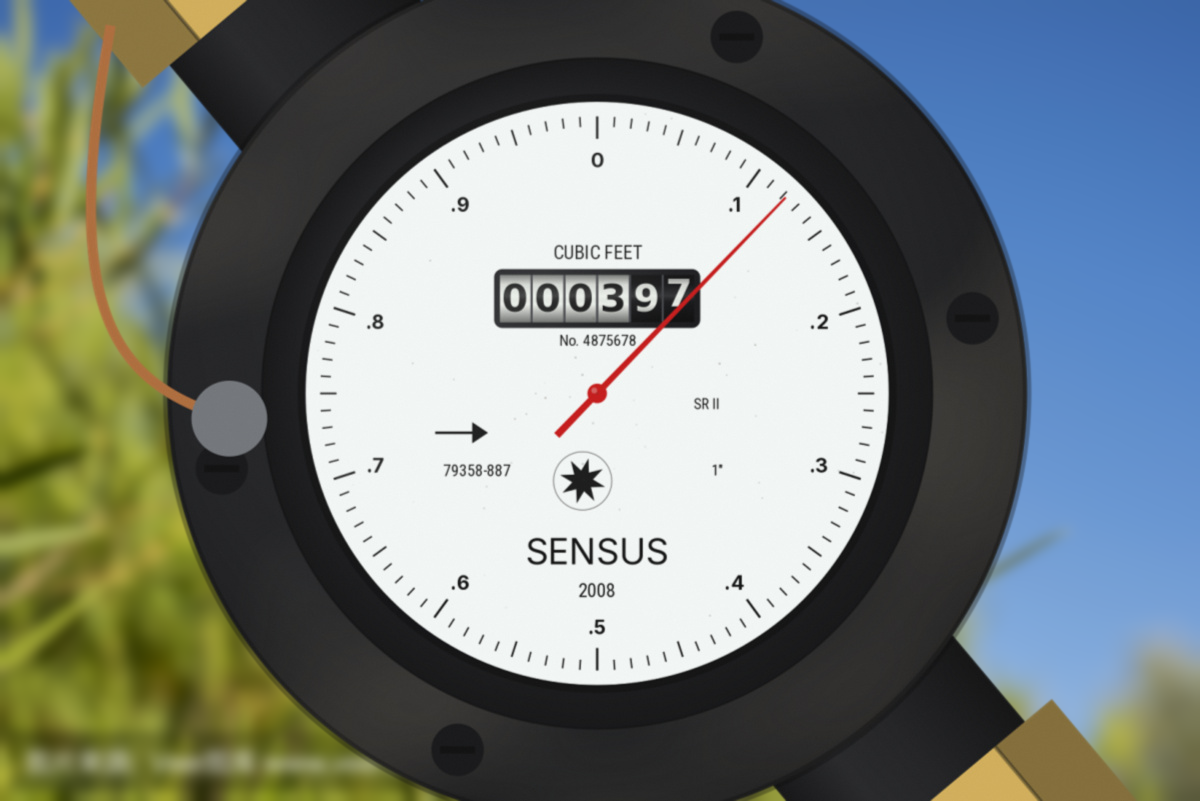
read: value=397.12 unit=ft³
